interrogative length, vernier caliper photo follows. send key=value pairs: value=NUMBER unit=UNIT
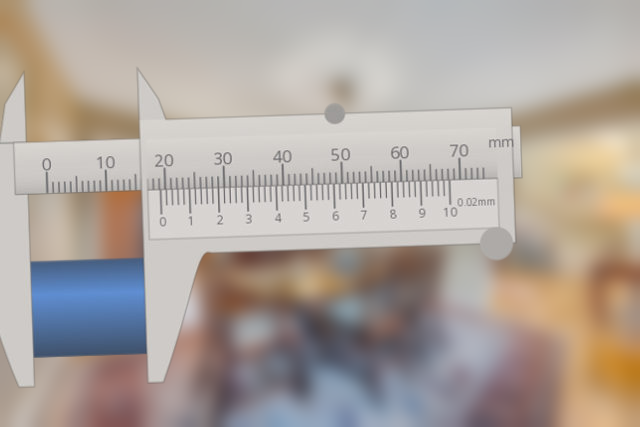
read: value=19.2 unit=mm
